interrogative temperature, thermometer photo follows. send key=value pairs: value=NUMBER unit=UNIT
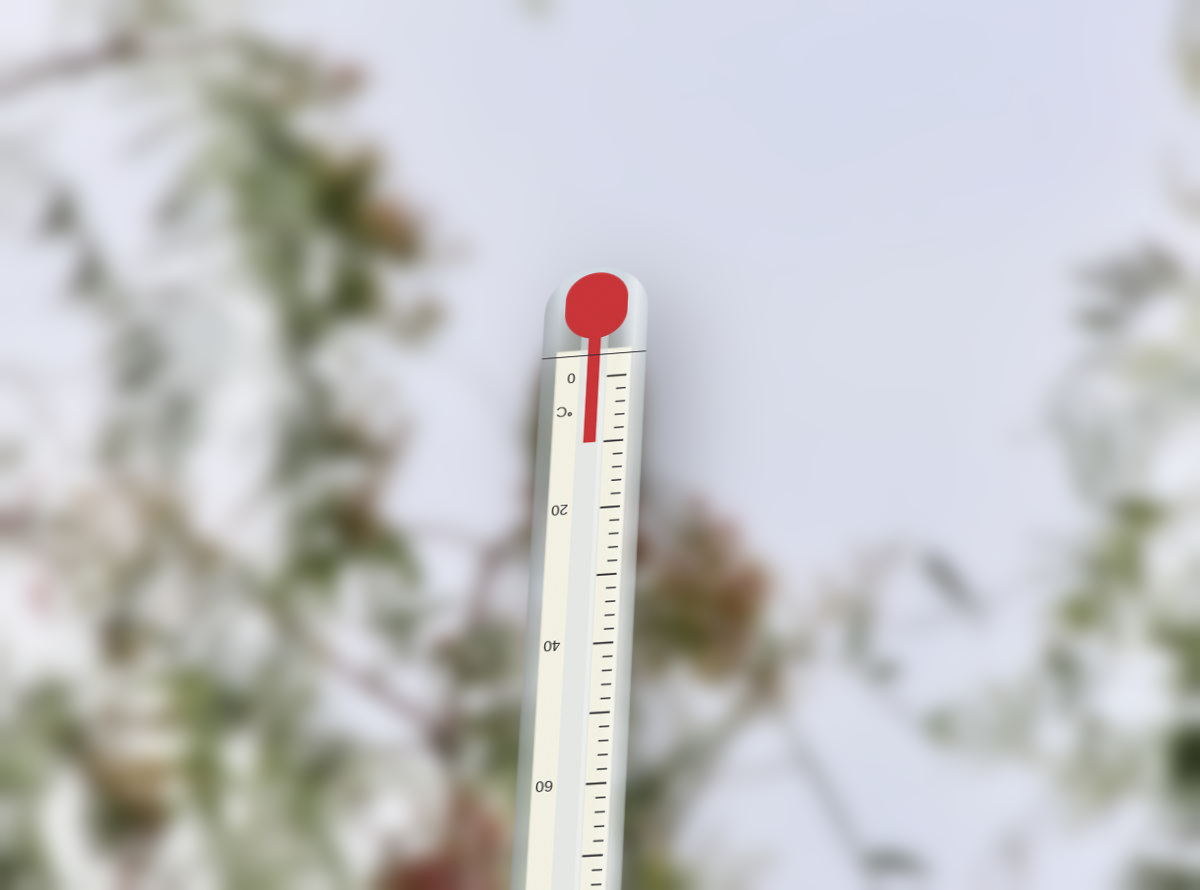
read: value=10 unit=°C
